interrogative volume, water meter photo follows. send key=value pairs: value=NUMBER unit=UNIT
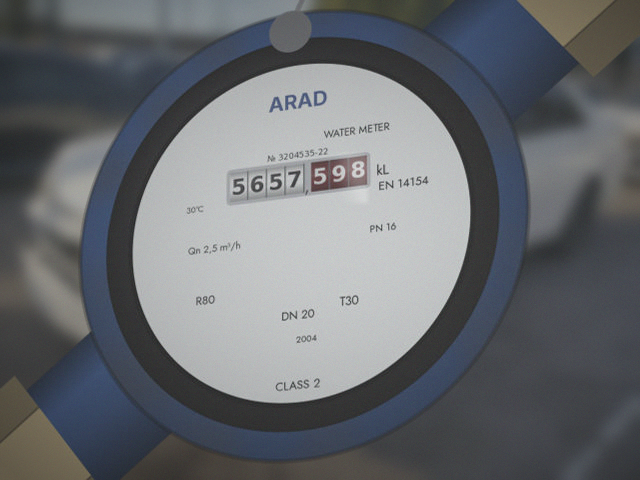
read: value=5657.598 unit=kL
